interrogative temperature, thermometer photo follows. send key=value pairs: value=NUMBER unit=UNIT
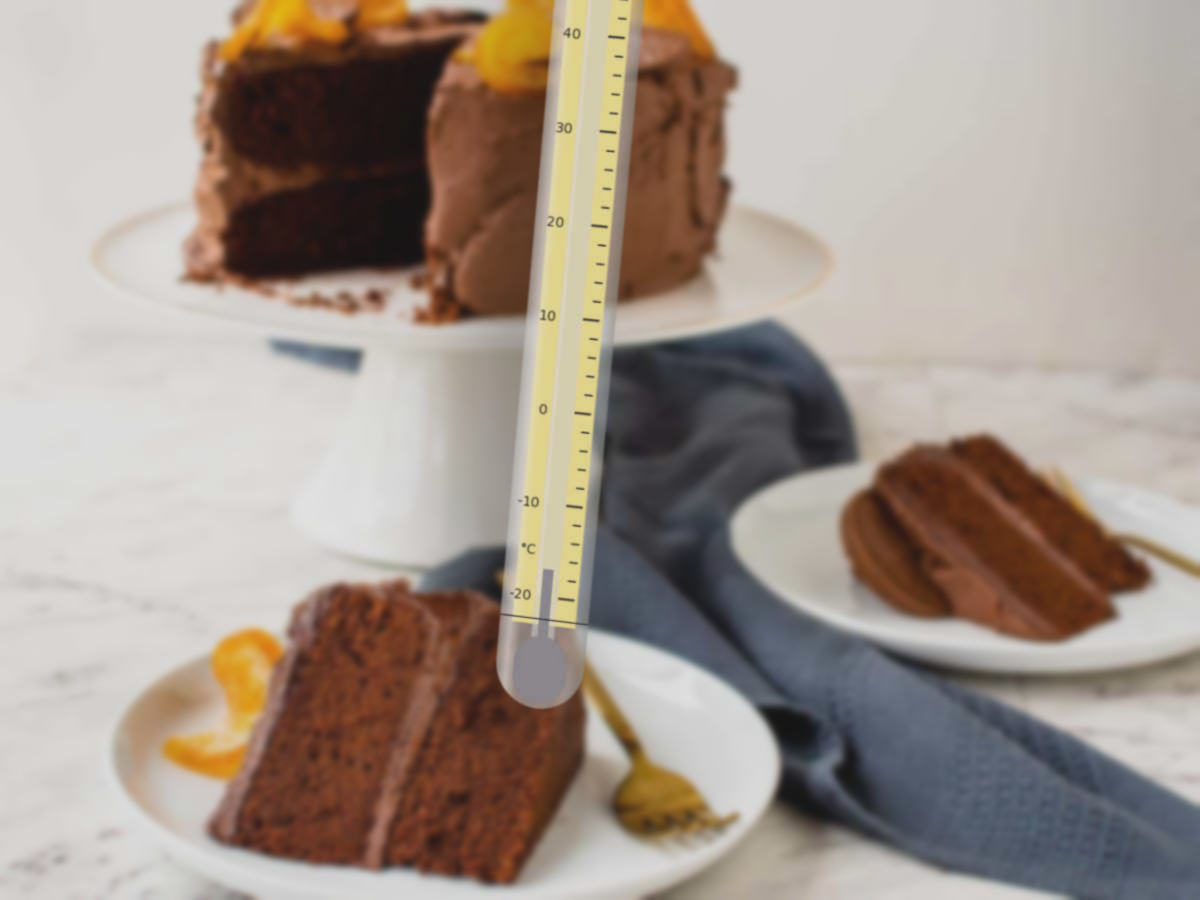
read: value=-17 unit=°C
